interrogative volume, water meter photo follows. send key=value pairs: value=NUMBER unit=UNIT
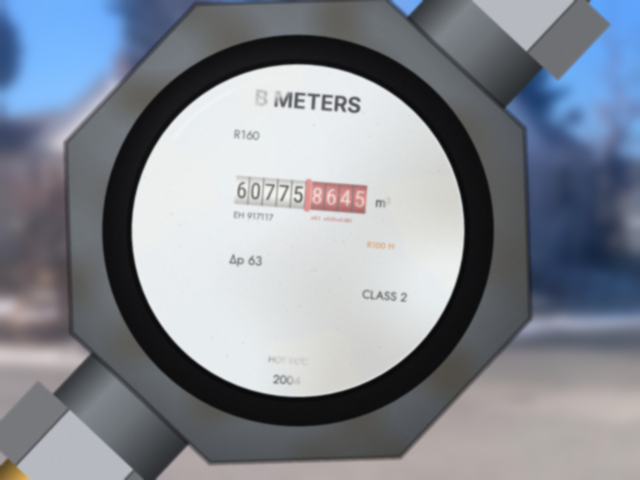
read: value=60775.8645 unit=m³
